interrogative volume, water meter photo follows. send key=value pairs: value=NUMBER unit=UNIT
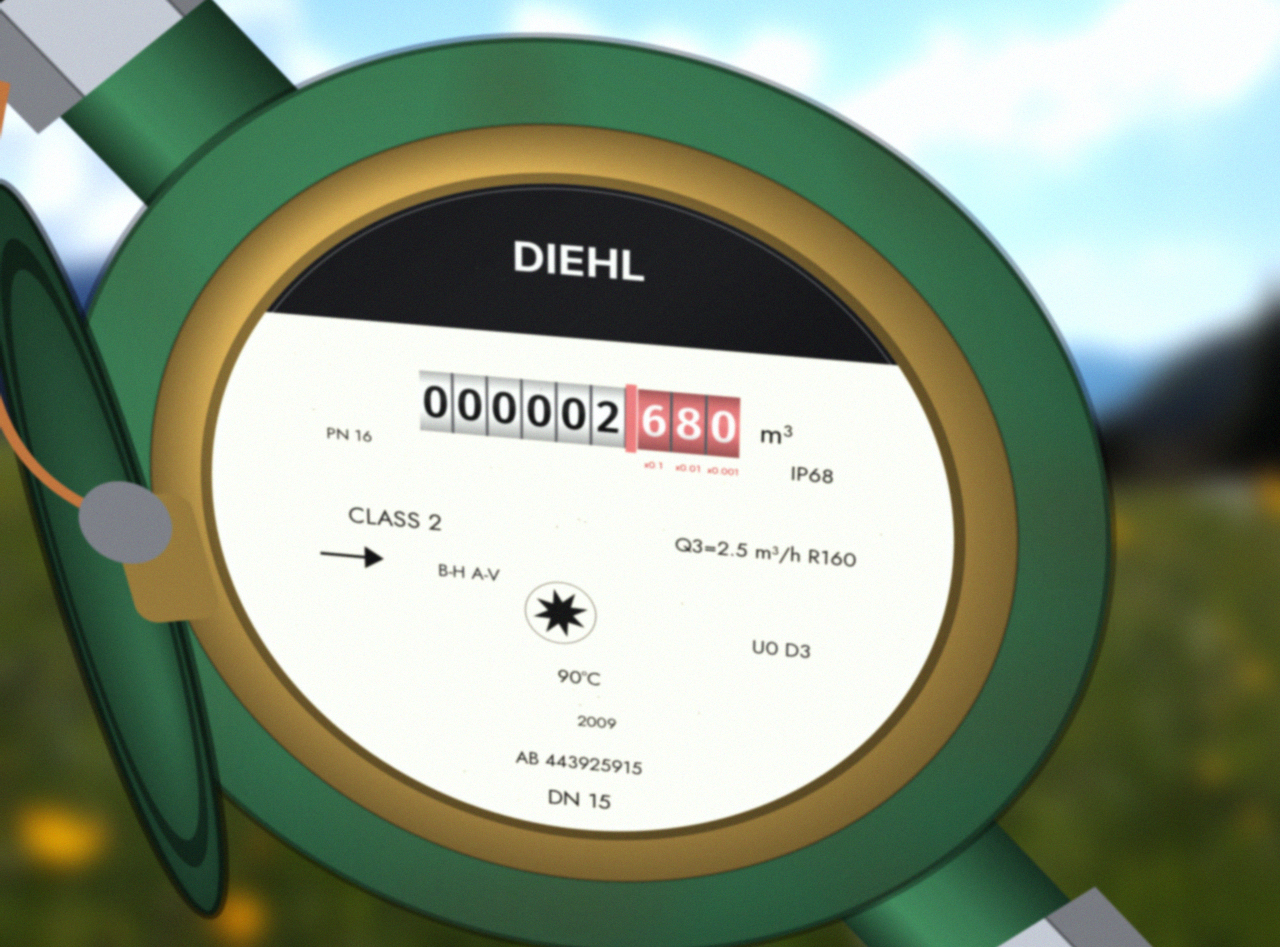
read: value=2.680 unit=m³
